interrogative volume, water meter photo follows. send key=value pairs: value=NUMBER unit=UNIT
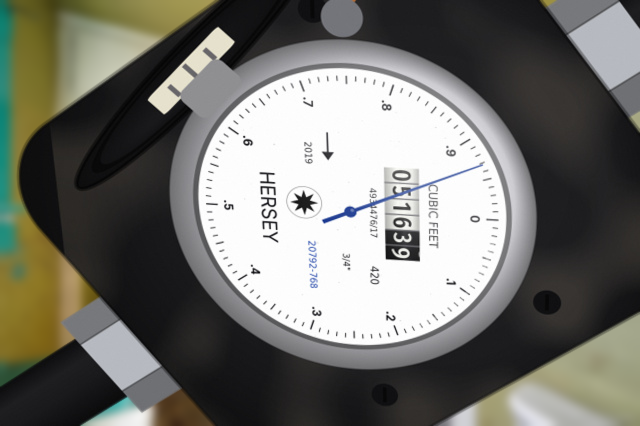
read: value=51638.93 unit=ft³
